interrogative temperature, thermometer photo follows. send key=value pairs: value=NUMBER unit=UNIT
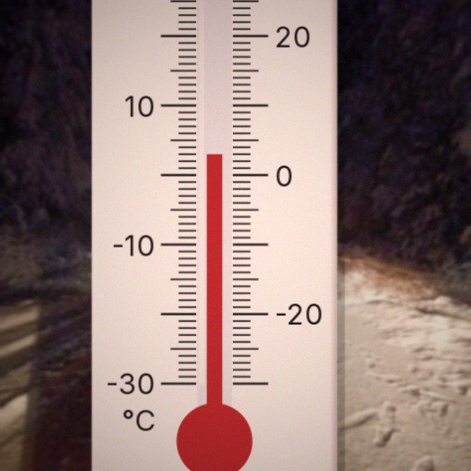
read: value=3 unit=°C
